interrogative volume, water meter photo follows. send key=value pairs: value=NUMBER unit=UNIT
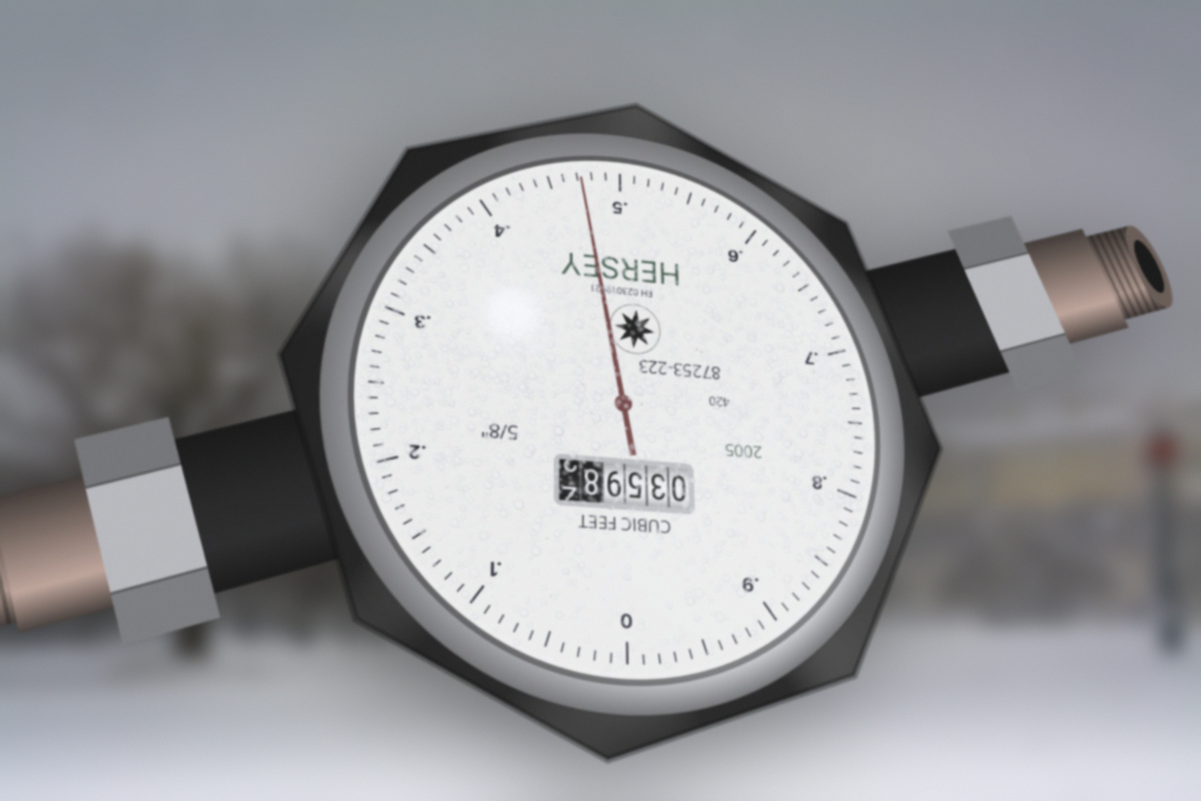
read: value=35982.47 unit=ft³
